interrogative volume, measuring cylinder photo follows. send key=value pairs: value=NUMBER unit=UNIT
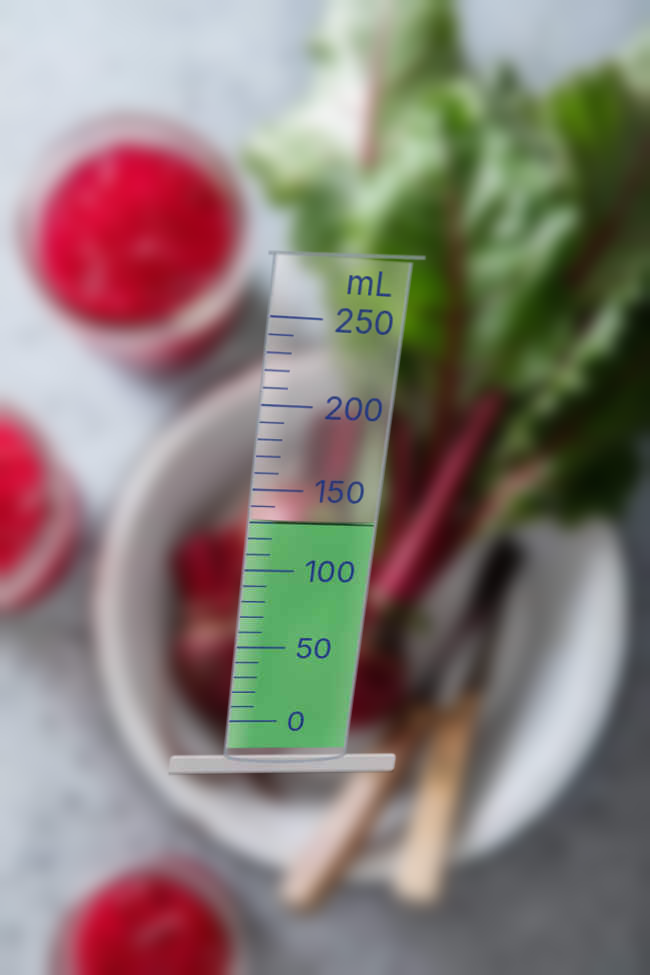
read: value=130 unit=mL
